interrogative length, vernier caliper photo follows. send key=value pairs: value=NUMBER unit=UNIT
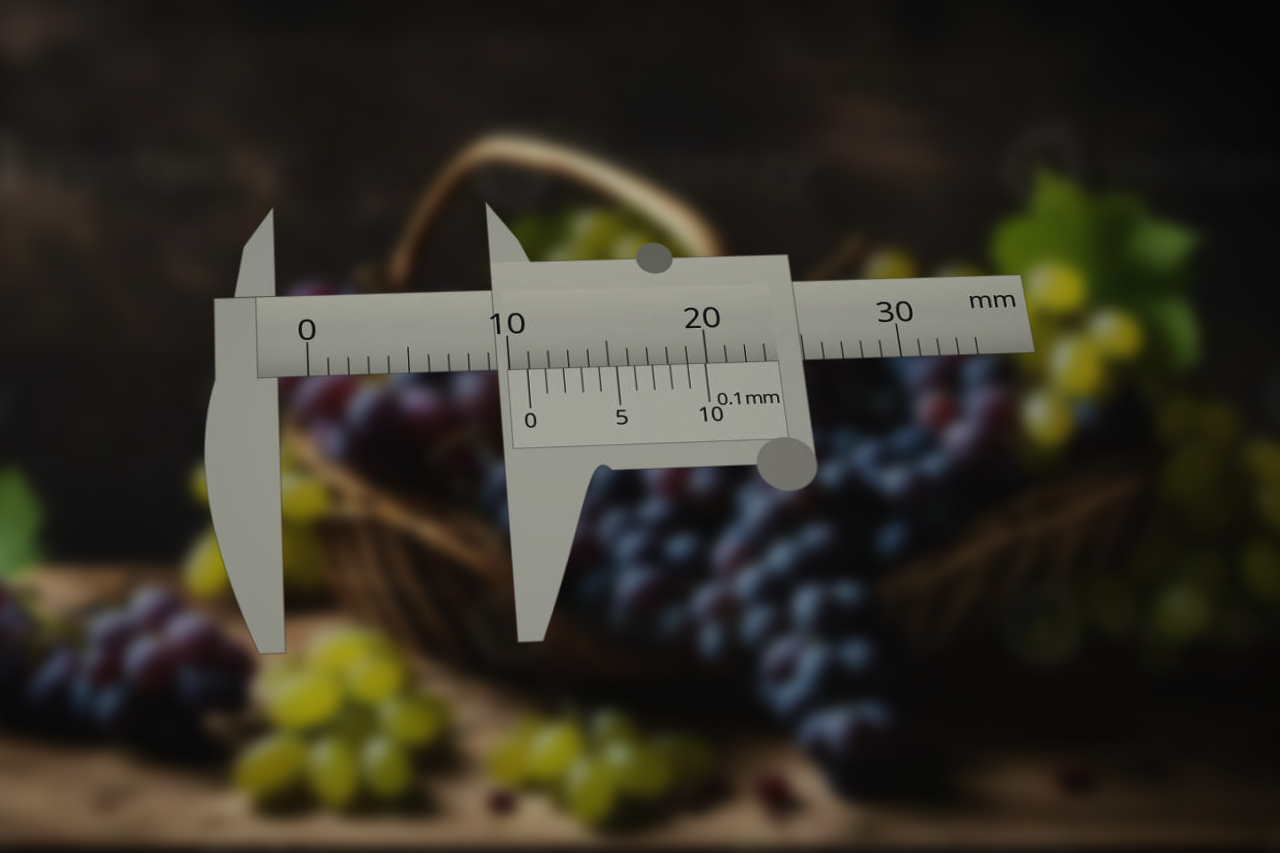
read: value=10.9 unit=mm
